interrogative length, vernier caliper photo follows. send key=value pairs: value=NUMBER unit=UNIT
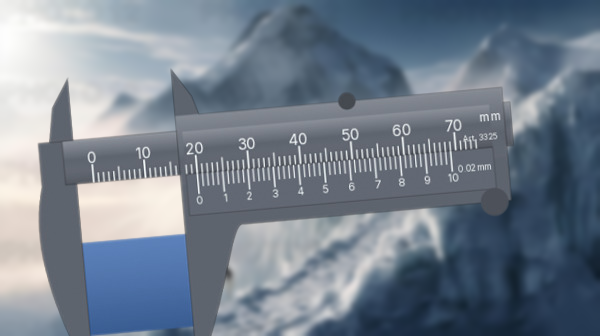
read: value=20.0 unit=mm
